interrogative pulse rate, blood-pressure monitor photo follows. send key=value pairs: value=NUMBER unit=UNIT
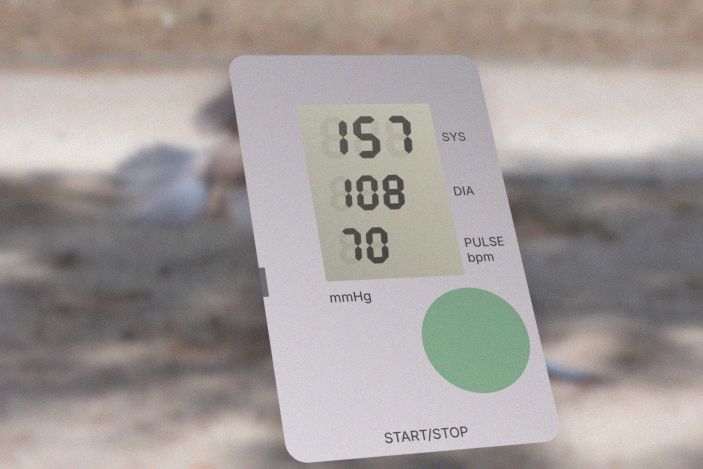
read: value=70 unit=bpm
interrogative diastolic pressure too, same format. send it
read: value=108 unit=mmHg
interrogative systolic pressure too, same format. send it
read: value=157 unit=mmHg
